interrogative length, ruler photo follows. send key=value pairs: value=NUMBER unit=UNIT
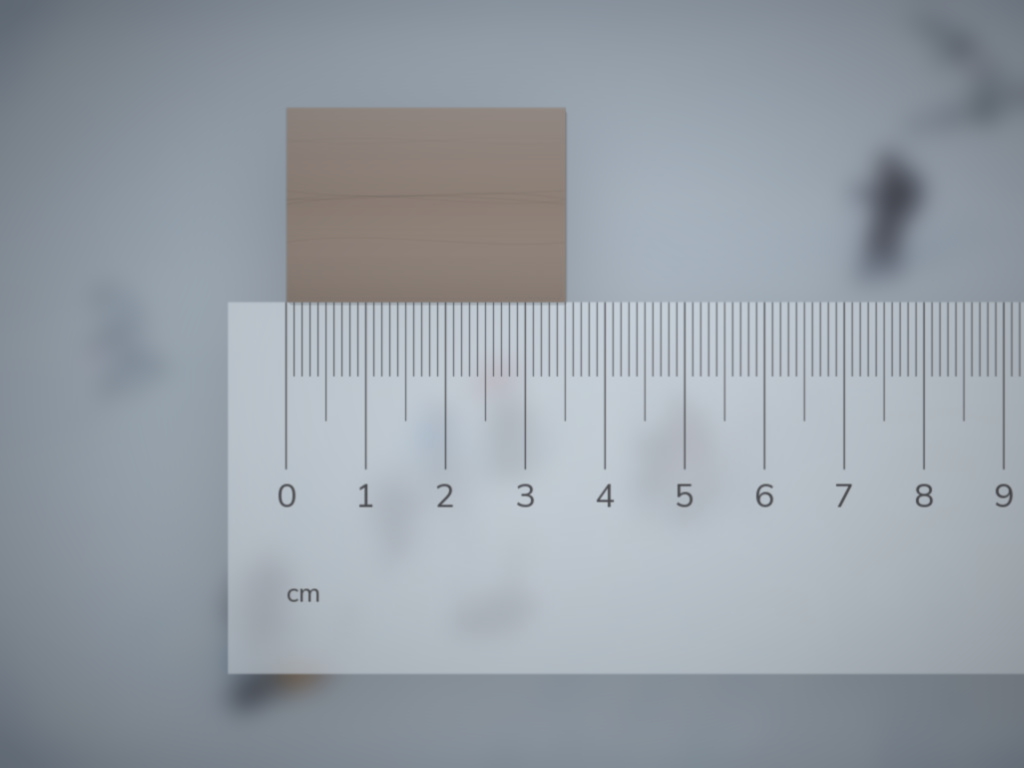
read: value=3.5 unit=cm
